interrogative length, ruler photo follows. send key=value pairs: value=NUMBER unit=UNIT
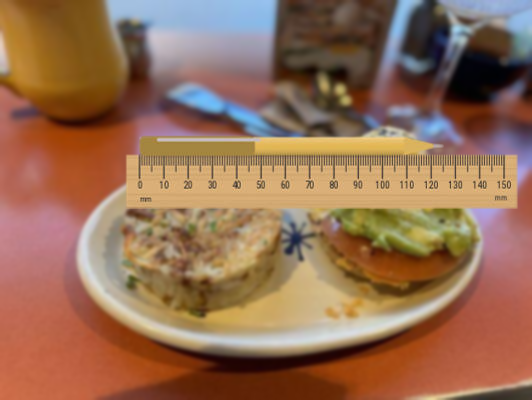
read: value=125 unit=mm
